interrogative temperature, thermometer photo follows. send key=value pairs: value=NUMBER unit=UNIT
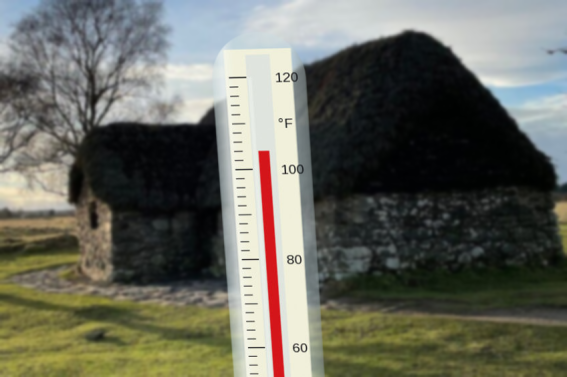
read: value=104 unit=°F
